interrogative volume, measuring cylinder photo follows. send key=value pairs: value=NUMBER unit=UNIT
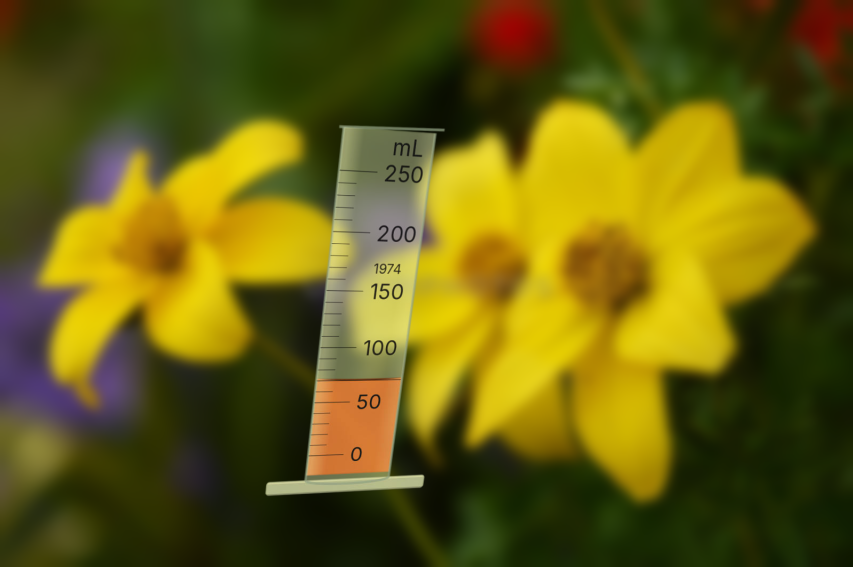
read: value=70 unit=mL
